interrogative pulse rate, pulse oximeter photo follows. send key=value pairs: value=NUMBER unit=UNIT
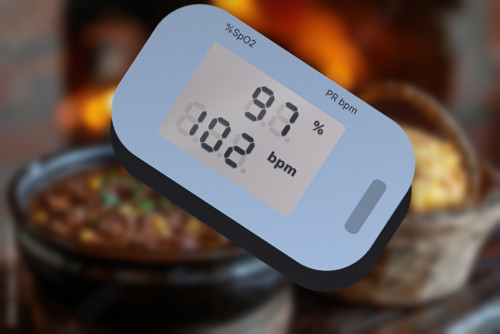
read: value=102 unit=bpm
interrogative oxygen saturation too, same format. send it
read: value=97 unit=%
